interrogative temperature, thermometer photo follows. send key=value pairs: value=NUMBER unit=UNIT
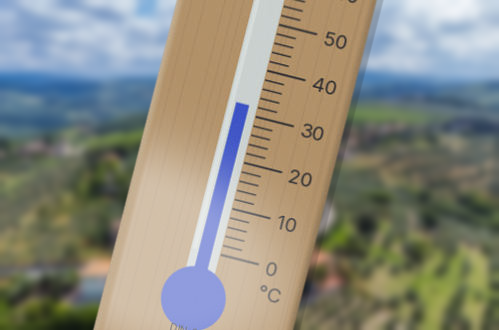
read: value=32 unit=°C
